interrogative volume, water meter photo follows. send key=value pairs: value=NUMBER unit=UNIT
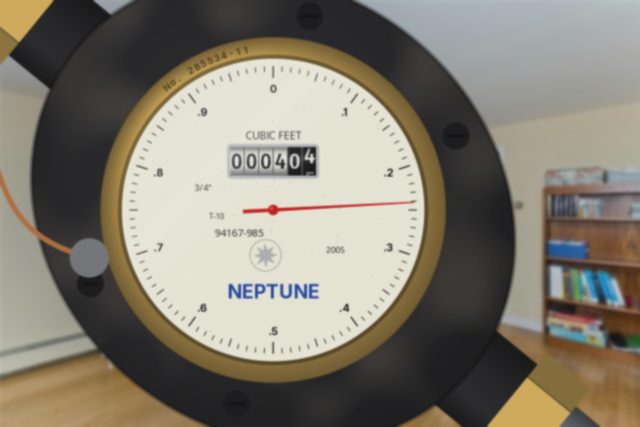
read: value=404.24 unit=ft³
